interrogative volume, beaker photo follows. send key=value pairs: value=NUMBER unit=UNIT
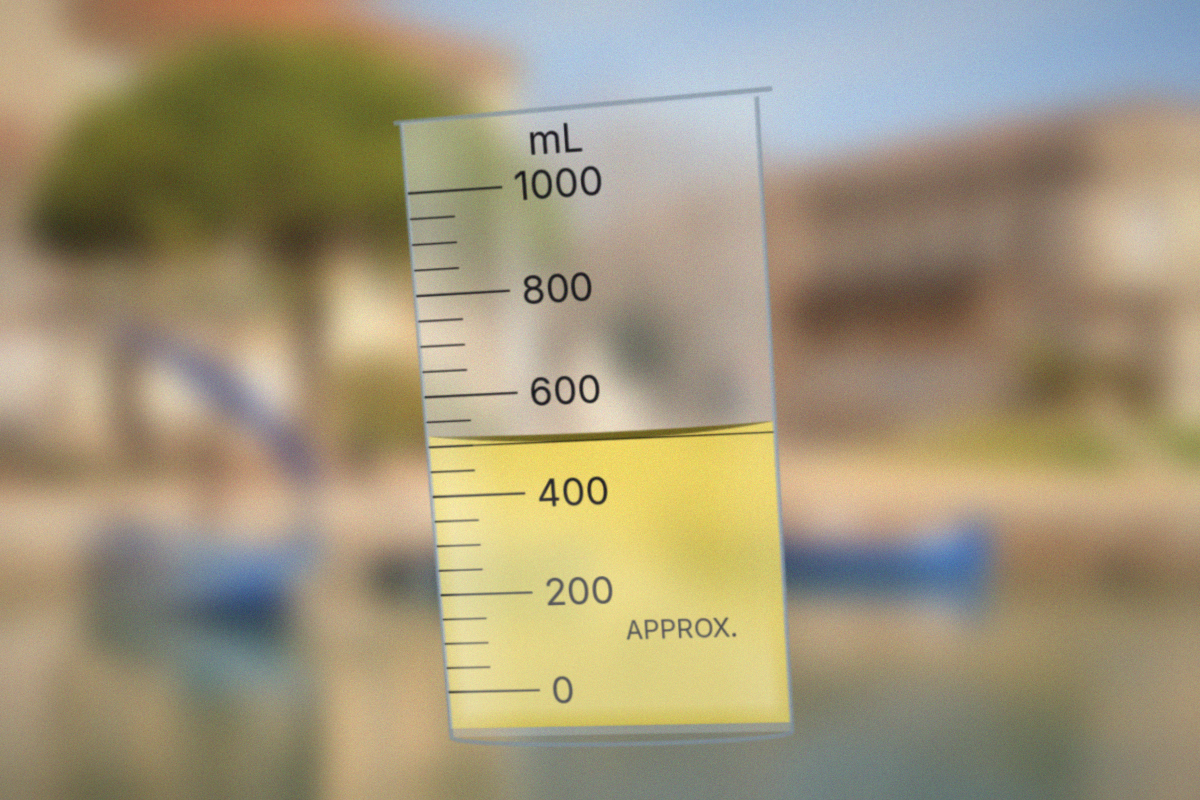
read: value=500 unit=mL
